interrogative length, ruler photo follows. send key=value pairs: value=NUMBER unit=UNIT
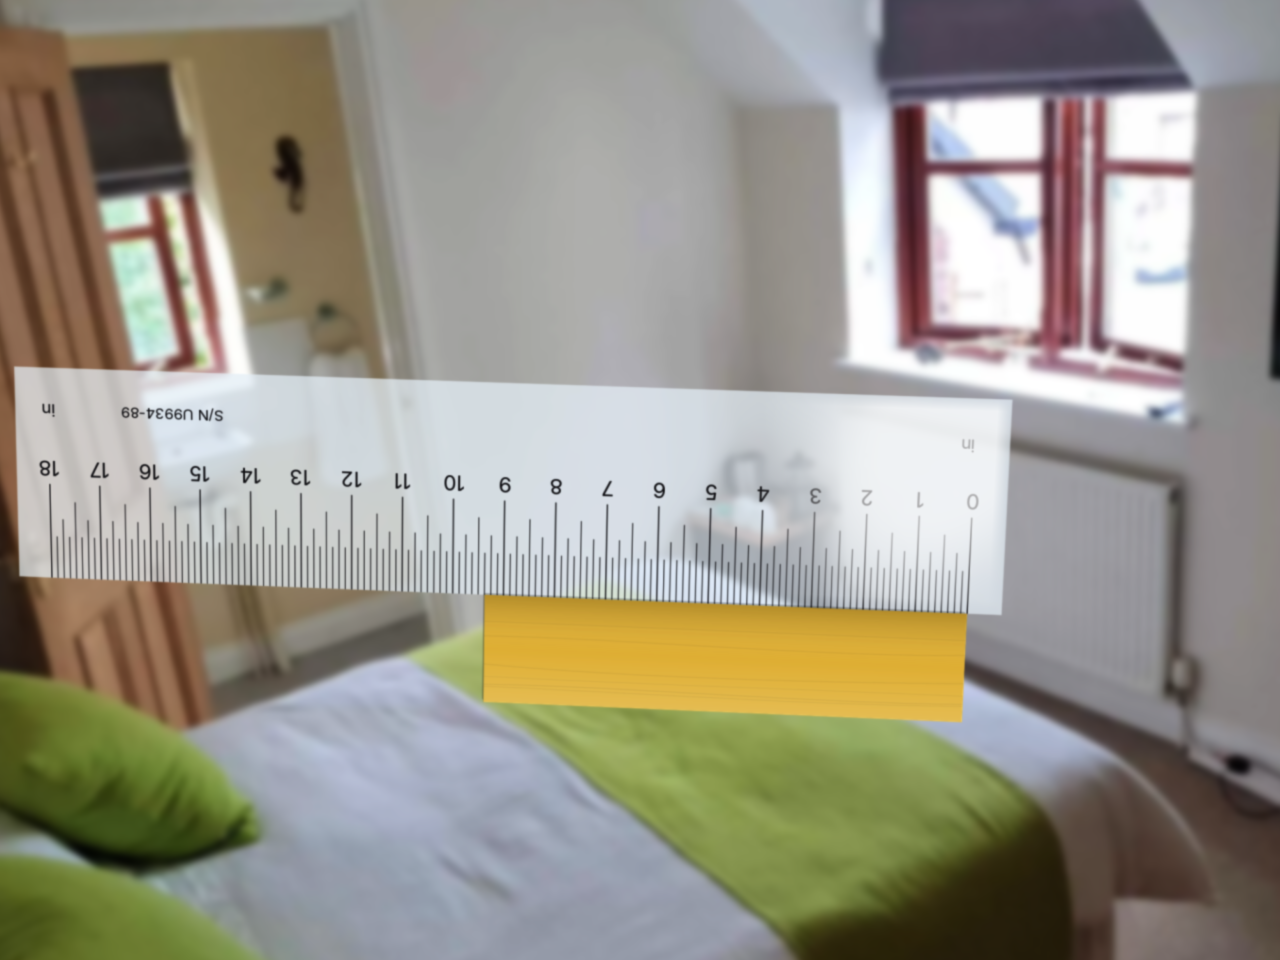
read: value=9.375 unit=in
